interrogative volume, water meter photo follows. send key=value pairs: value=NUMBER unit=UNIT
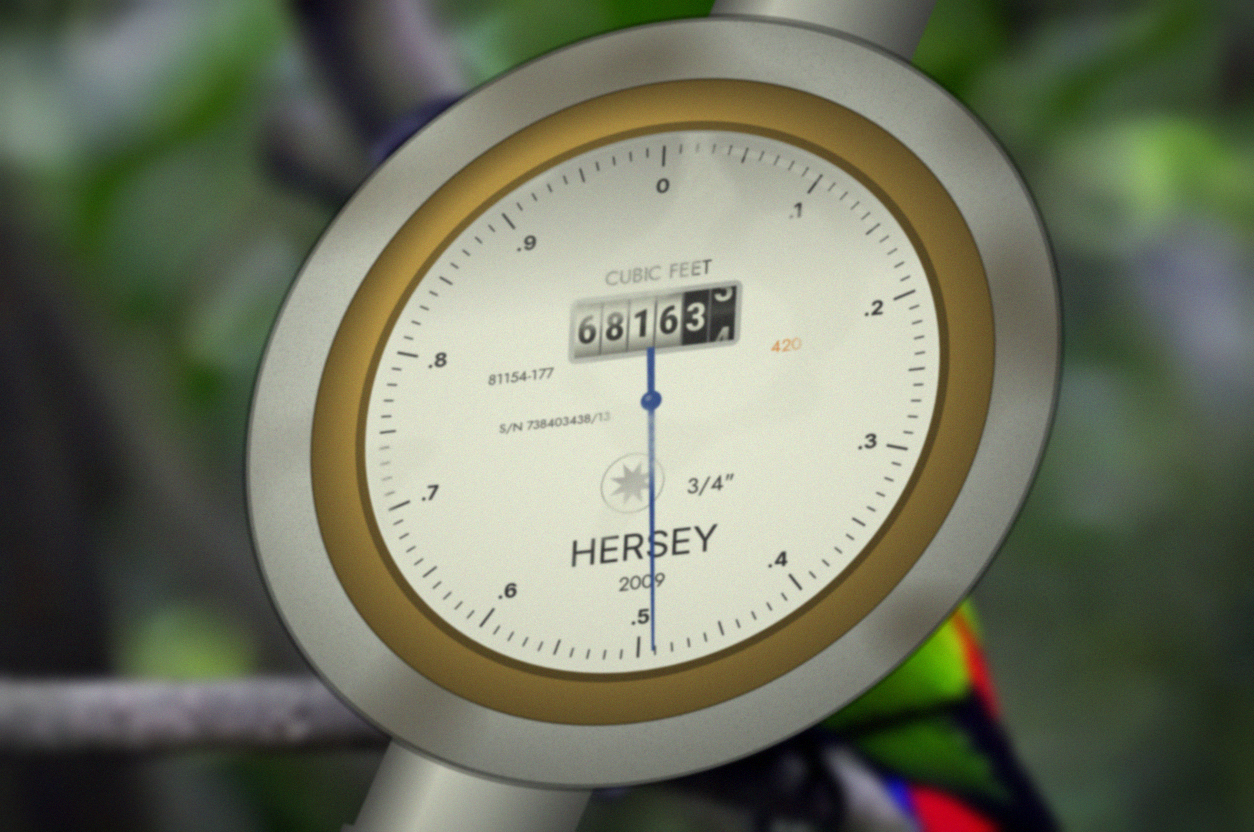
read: value=681633.49 unit=ft³
